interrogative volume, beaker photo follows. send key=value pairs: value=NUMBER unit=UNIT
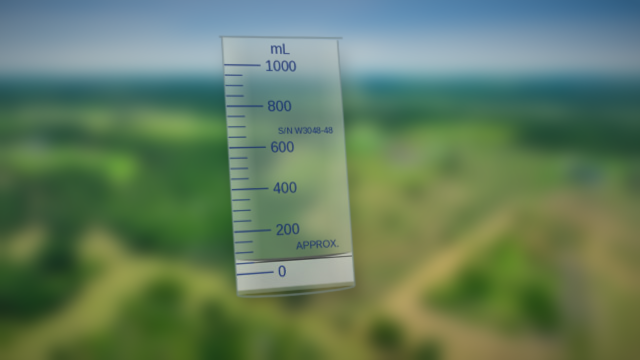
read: value=50 unit=mL
